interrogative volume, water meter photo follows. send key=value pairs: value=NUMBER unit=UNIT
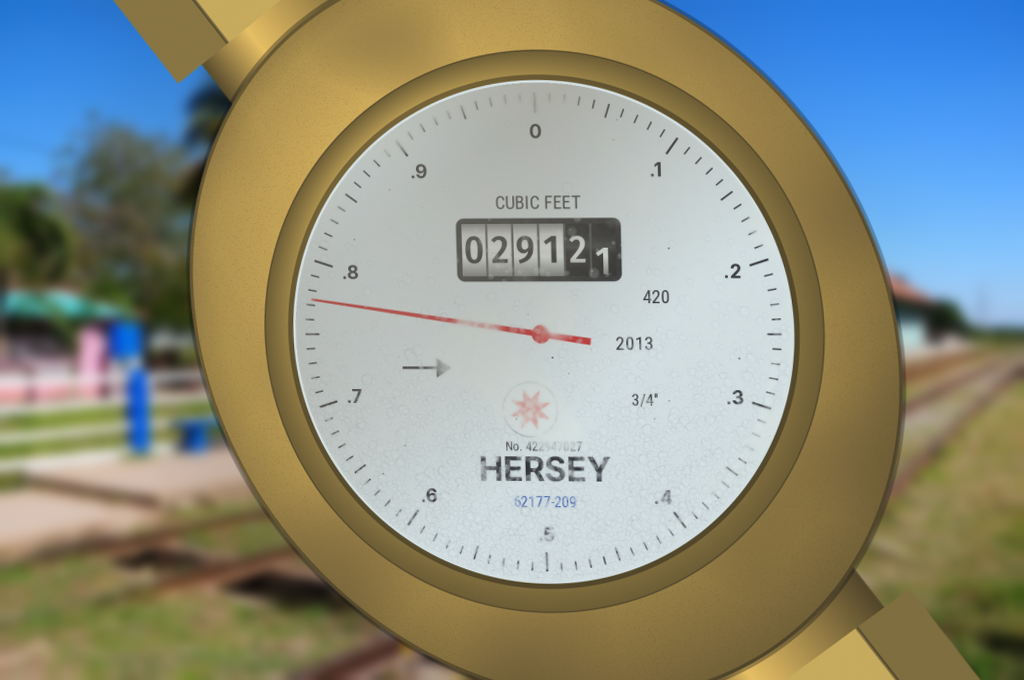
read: value=29120.77 unit=ft³
